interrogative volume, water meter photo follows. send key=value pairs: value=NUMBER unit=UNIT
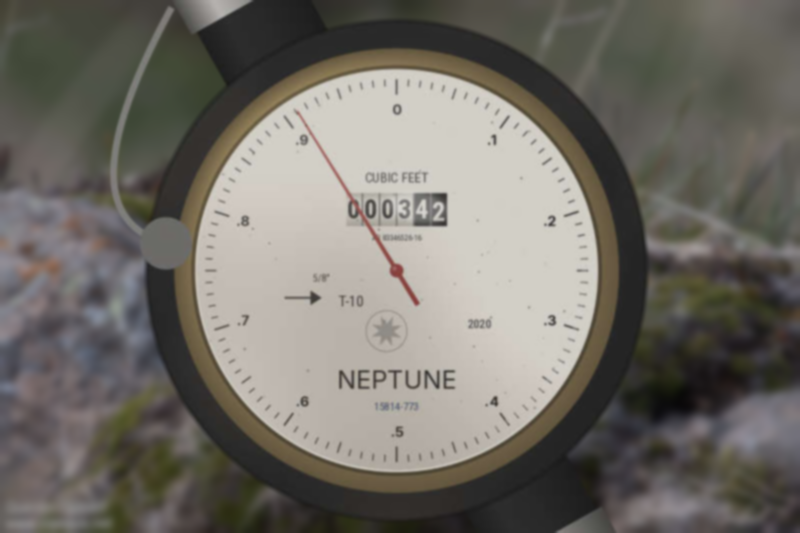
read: value=341.91 unit=ft³
